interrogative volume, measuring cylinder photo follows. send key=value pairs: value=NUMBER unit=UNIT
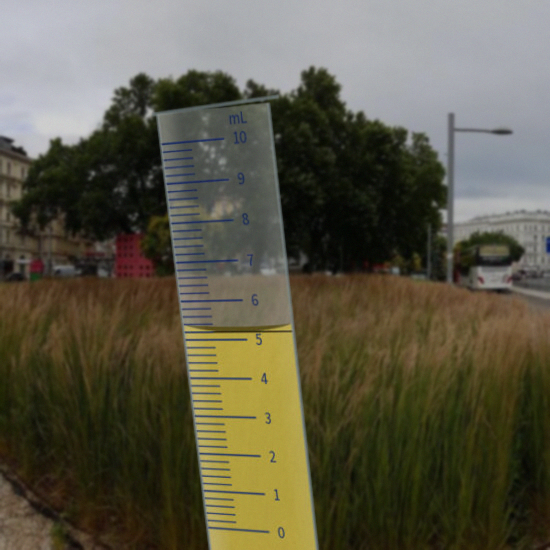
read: value=5.2 unit=mL
